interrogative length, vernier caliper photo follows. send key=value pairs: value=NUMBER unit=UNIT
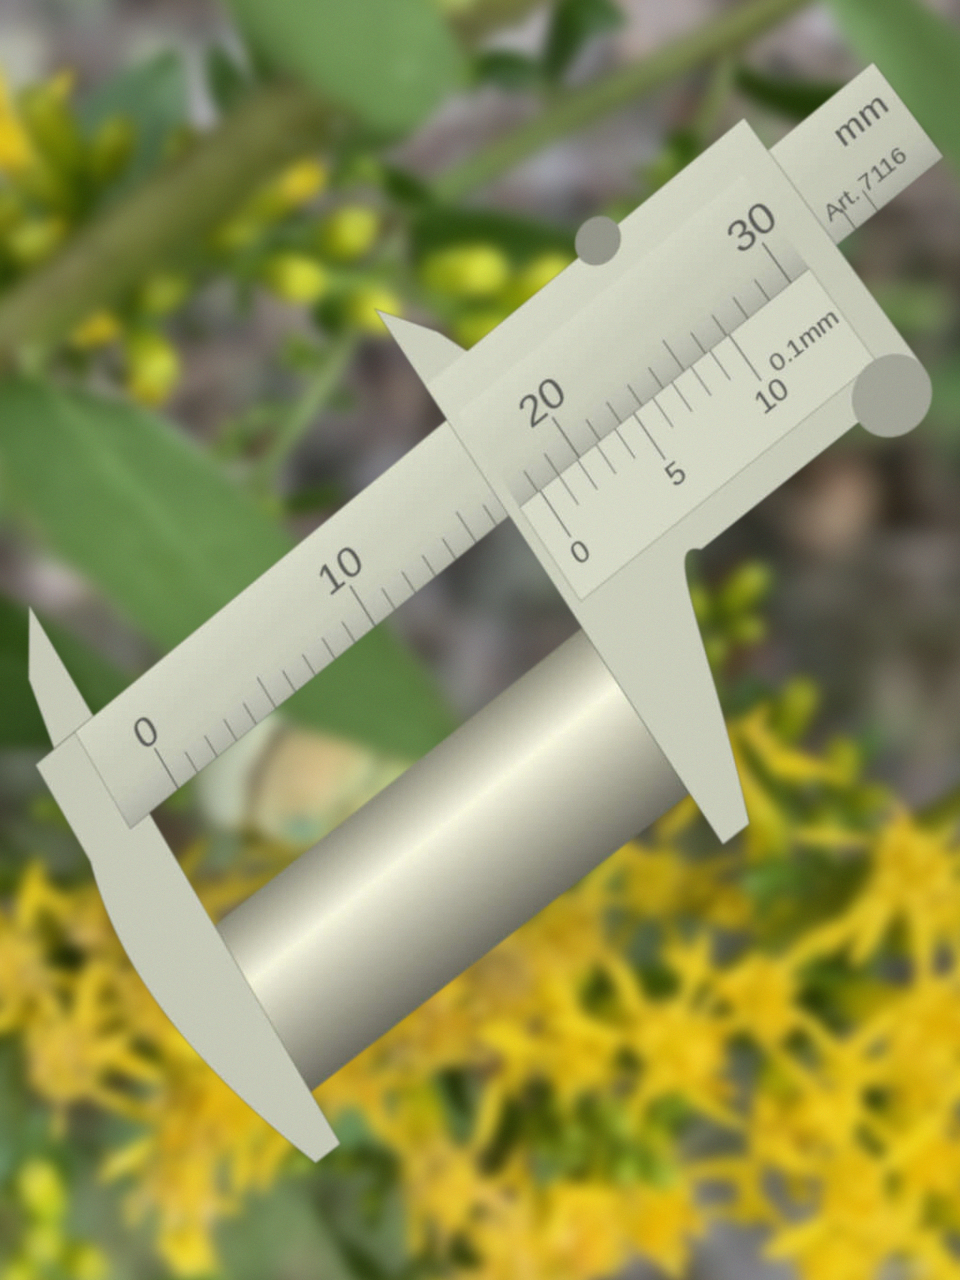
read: value=18.1 unit=mm
